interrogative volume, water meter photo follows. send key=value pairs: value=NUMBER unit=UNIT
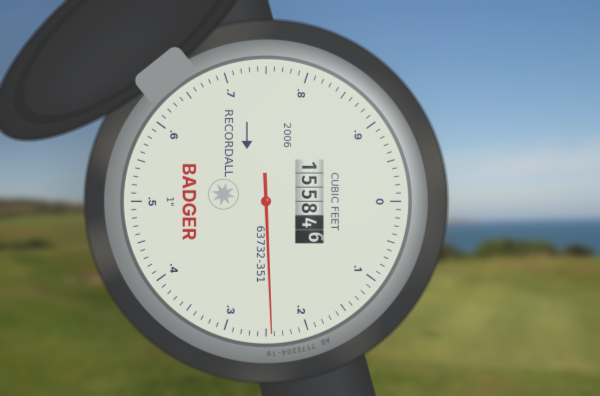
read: value=155846.24 unit=ft³
